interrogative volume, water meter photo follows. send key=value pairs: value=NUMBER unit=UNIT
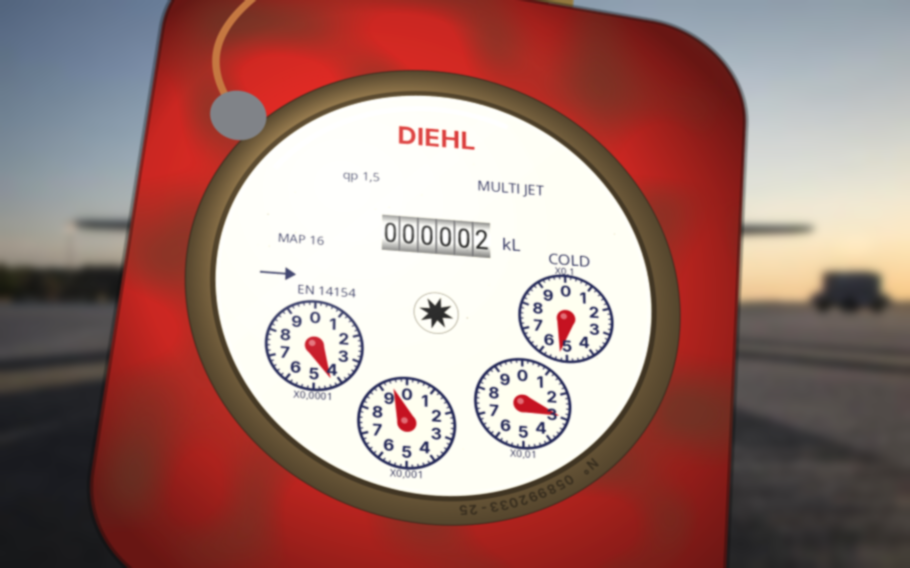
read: value=2.5294 unit=kL
